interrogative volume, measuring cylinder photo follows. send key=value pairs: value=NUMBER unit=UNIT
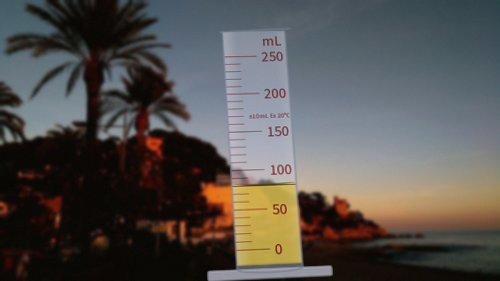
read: value=80 unit=mL
